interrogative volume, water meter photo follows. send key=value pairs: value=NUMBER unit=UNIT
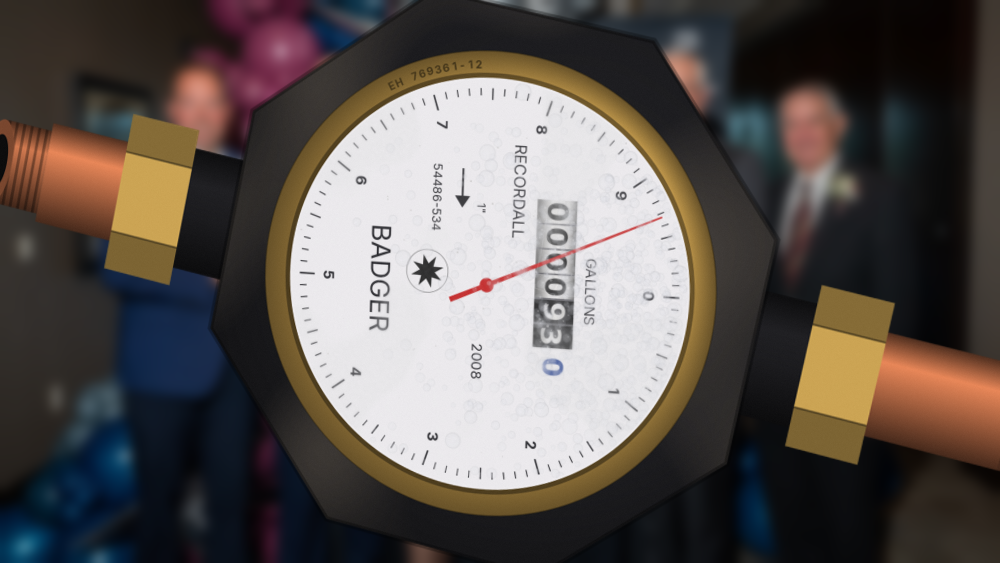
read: value=929.3 unit=gal
